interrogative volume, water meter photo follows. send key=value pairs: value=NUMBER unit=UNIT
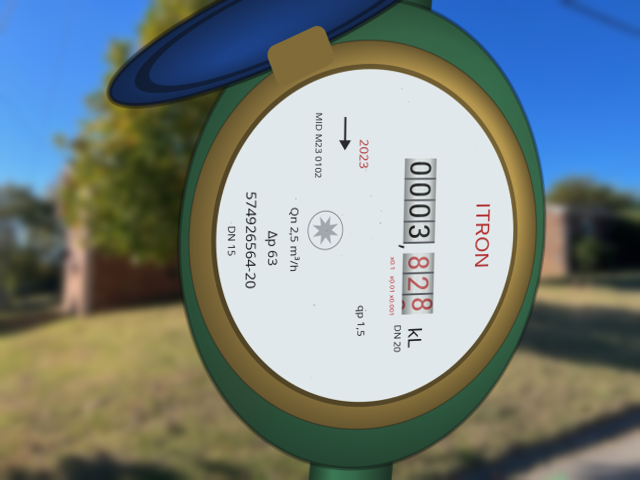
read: value=3.828 unit=kL
